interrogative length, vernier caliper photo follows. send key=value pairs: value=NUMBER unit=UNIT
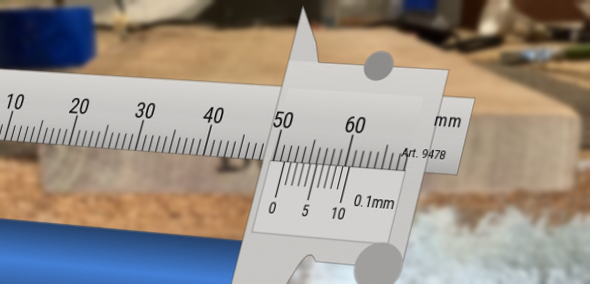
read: value=51.6 unit=mm
